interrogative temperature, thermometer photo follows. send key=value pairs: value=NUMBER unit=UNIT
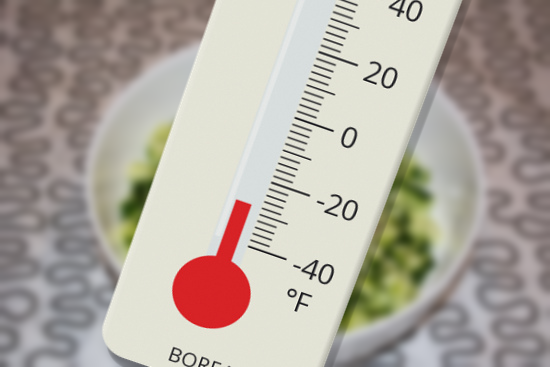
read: value=-28 unit=°F
